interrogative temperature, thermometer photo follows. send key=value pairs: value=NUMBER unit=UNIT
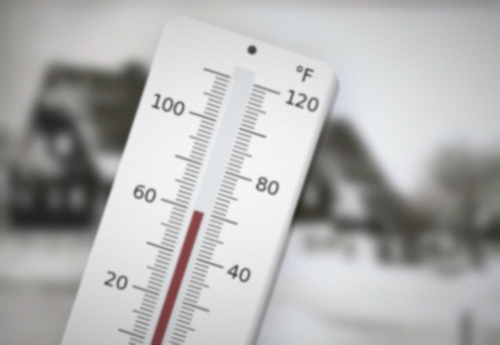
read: value=60 unit=°F
